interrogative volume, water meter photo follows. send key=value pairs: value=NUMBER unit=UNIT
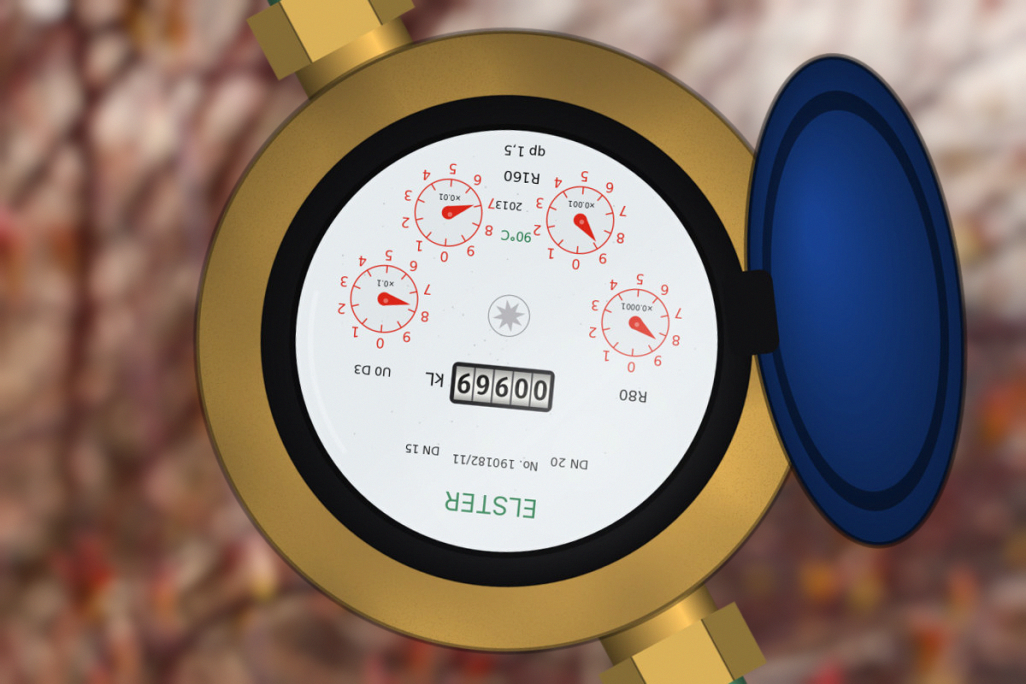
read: value=969.7688 unit=kL
